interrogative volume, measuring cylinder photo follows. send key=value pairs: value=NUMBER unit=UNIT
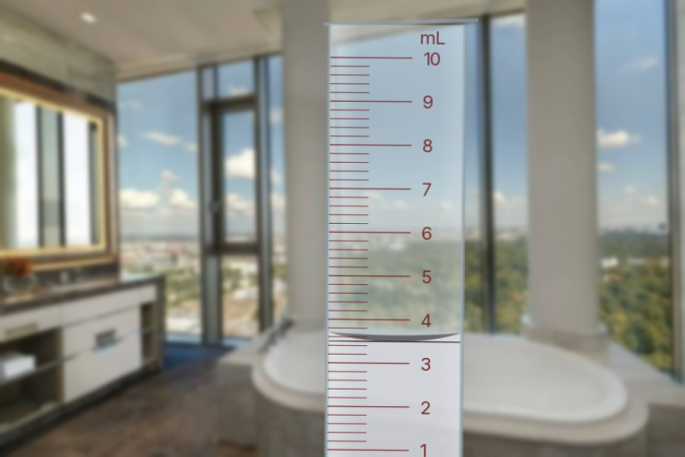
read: value=3.5 unit=mL
